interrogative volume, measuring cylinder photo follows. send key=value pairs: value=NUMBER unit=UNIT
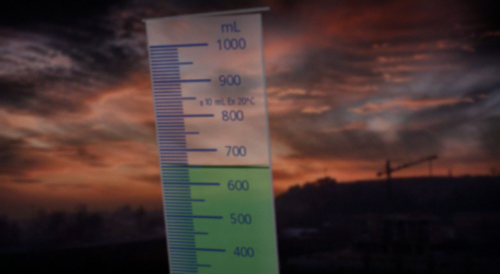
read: value=650 unit=mL
